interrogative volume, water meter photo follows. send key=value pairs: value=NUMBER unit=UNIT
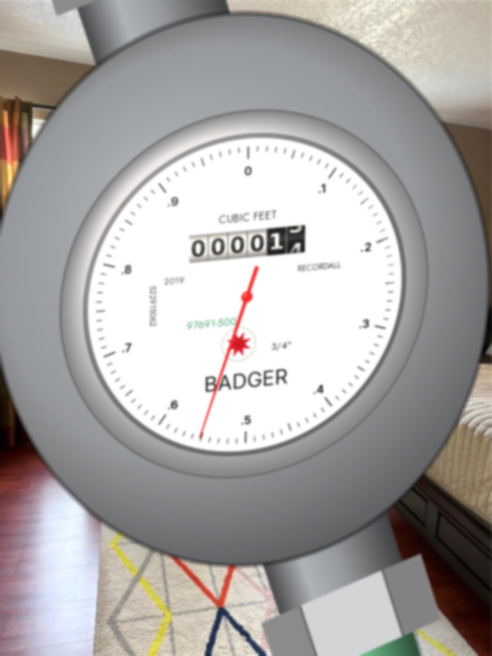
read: value=13.55 unit=ft³
